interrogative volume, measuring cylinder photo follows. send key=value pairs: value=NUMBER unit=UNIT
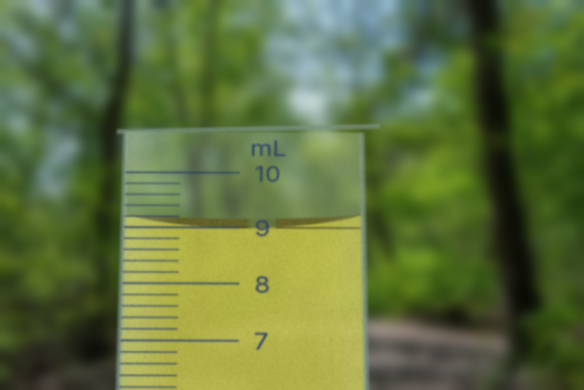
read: value=9 unit=mL
